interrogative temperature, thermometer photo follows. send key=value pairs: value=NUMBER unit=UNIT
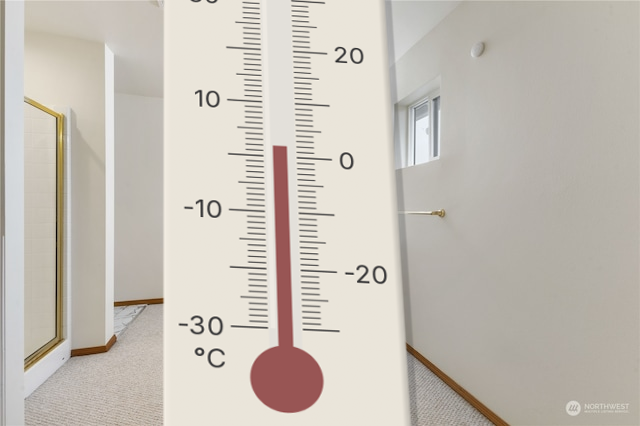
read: value=2 unit=°C
